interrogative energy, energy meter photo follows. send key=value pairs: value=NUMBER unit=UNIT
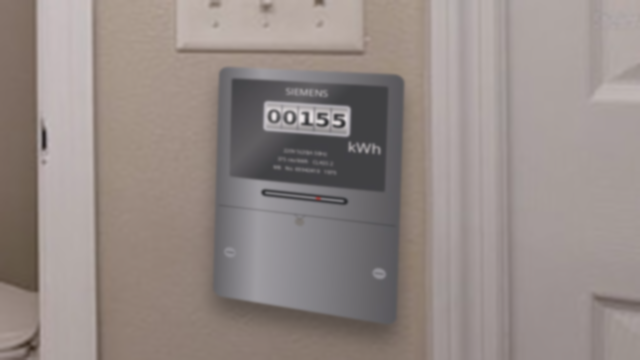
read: value=155 unit=kWh
